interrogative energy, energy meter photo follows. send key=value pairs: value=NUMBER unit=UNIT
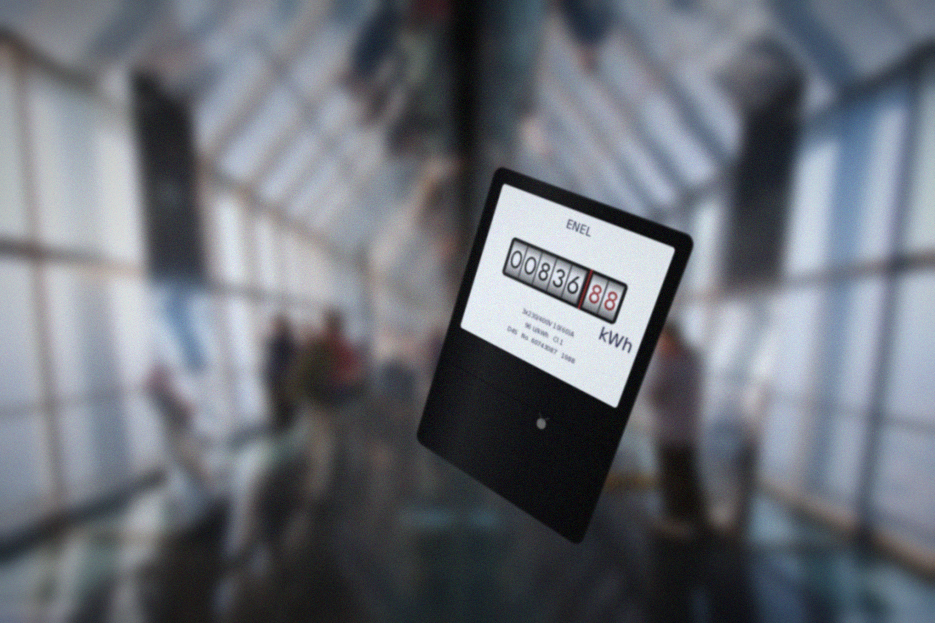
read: value=836.88 unit=kWh
